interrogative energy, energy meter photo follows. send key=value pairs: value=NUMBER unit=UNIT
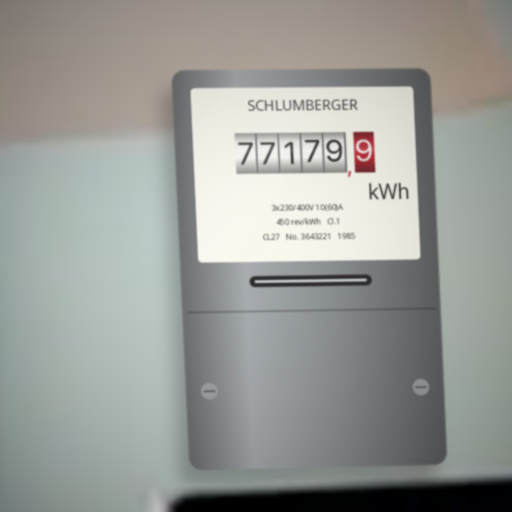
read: value=77179.9 unit=kWh
